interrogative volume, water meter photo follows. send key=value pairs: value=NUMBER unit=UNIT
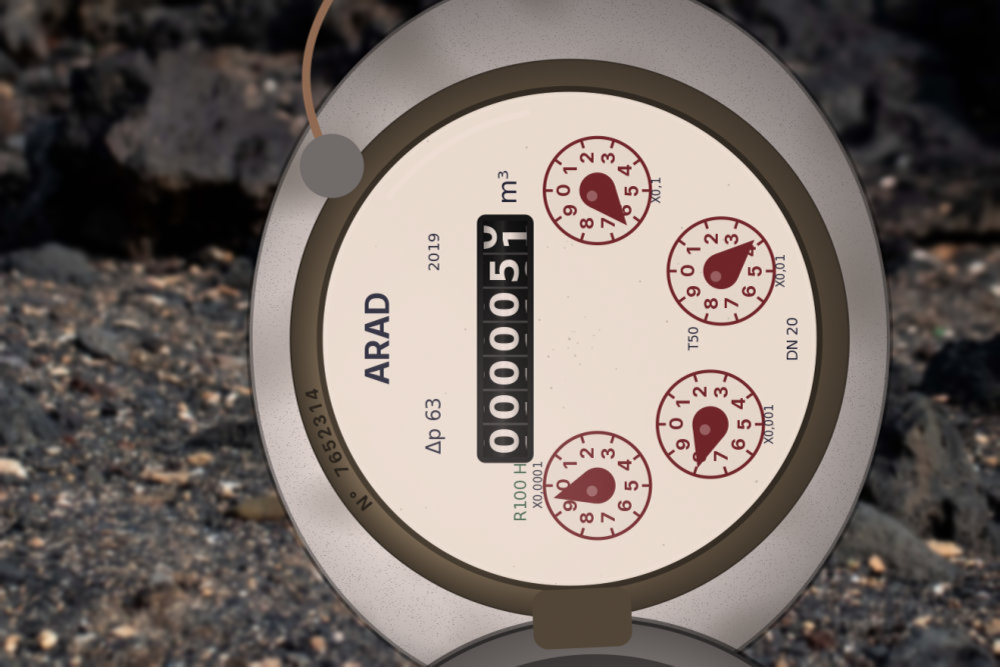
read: value=50.6379 unit=m³
